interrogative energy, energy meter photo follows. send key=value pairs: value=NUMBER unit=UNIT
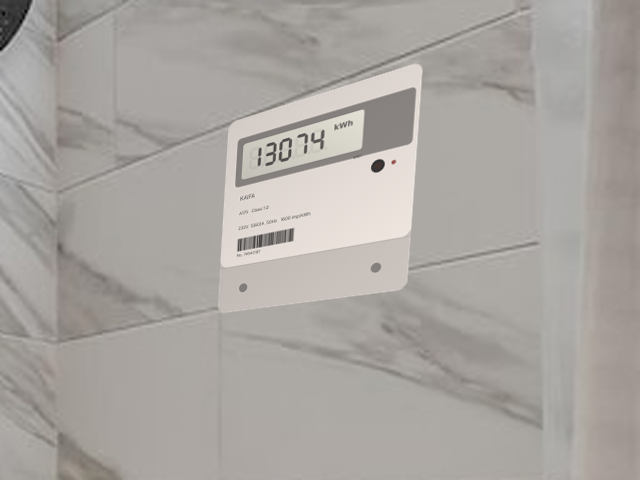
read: value=13074 unit=kWh
